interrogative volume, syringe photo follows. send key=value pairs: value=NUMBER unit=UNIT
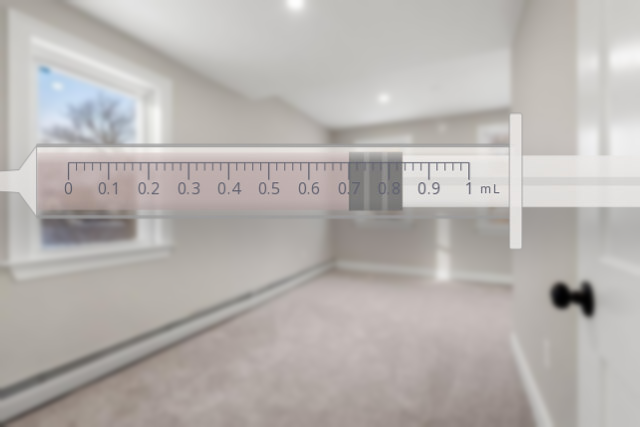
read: value=0.7 unit=mL
